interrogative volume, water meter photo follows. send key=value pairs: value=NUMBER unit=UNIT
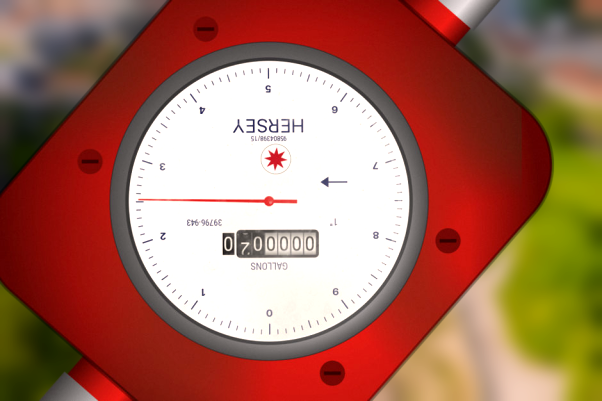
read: value=22.5 unit=gal
